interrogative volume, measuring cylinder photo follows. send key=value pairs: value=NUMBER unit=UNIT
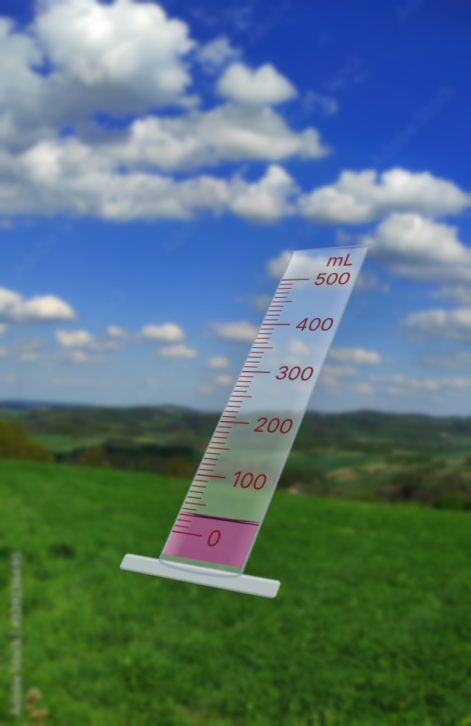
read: value=30 unit=mL
